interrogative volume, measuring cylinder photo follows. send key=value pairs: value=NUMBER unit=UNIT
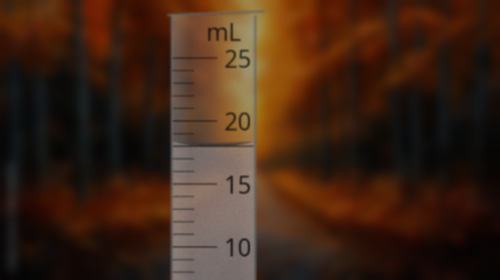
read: value=18 unit=mL
